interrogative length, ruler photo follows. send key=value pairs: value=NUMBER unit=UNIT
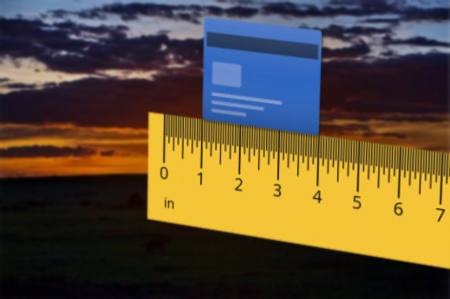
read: value=3 unit=in
